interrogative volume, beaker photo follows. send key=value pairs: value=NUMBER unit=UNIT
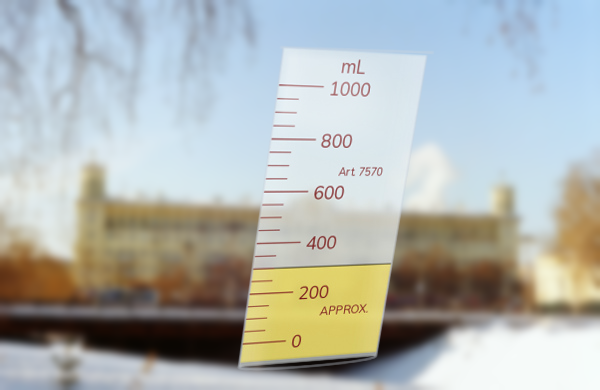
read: value=300 unit=mL
